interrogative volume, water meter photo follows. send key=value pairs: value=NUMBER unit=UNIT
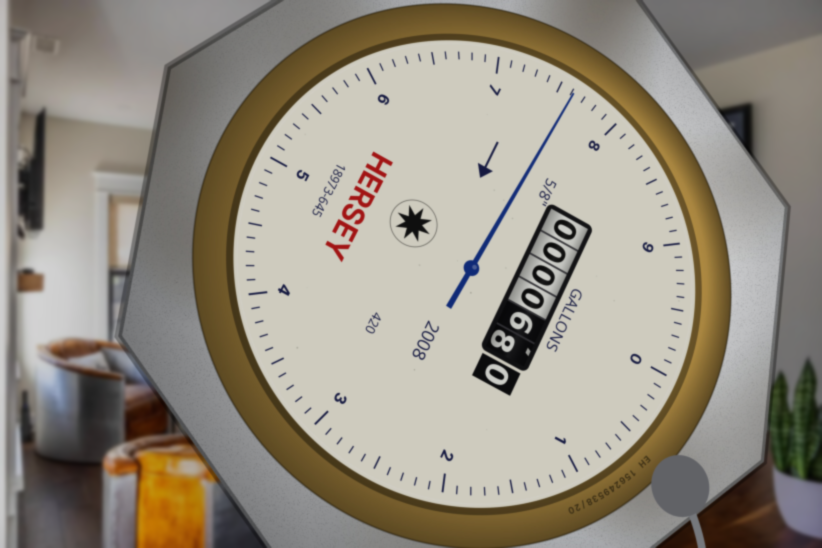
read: value=677.6 unit=gal
